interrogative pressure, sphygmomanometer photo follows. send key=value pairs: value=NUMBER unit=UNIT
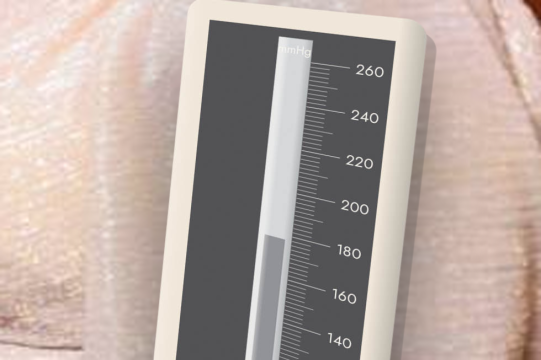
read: value=178 unit=mmHg
